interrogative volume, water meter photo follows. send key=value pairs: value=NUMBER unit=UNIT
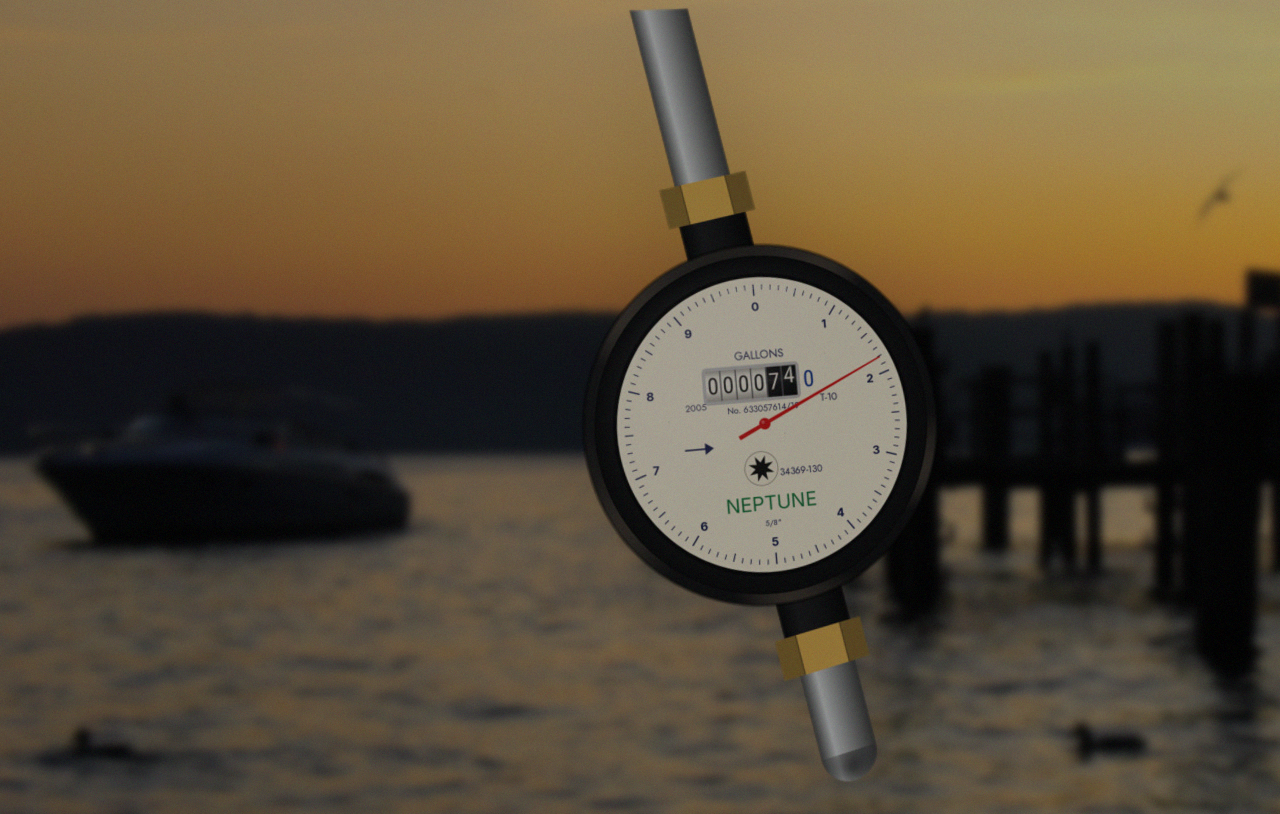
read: value=741.8 unit=gal
